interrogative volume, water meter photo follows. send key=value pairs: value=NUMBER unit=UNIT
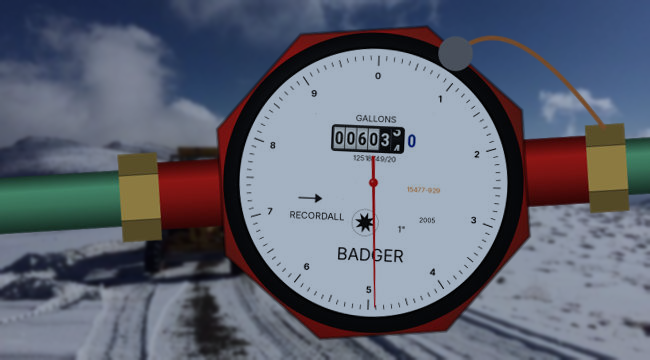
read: value=60334.9 unit=gal
